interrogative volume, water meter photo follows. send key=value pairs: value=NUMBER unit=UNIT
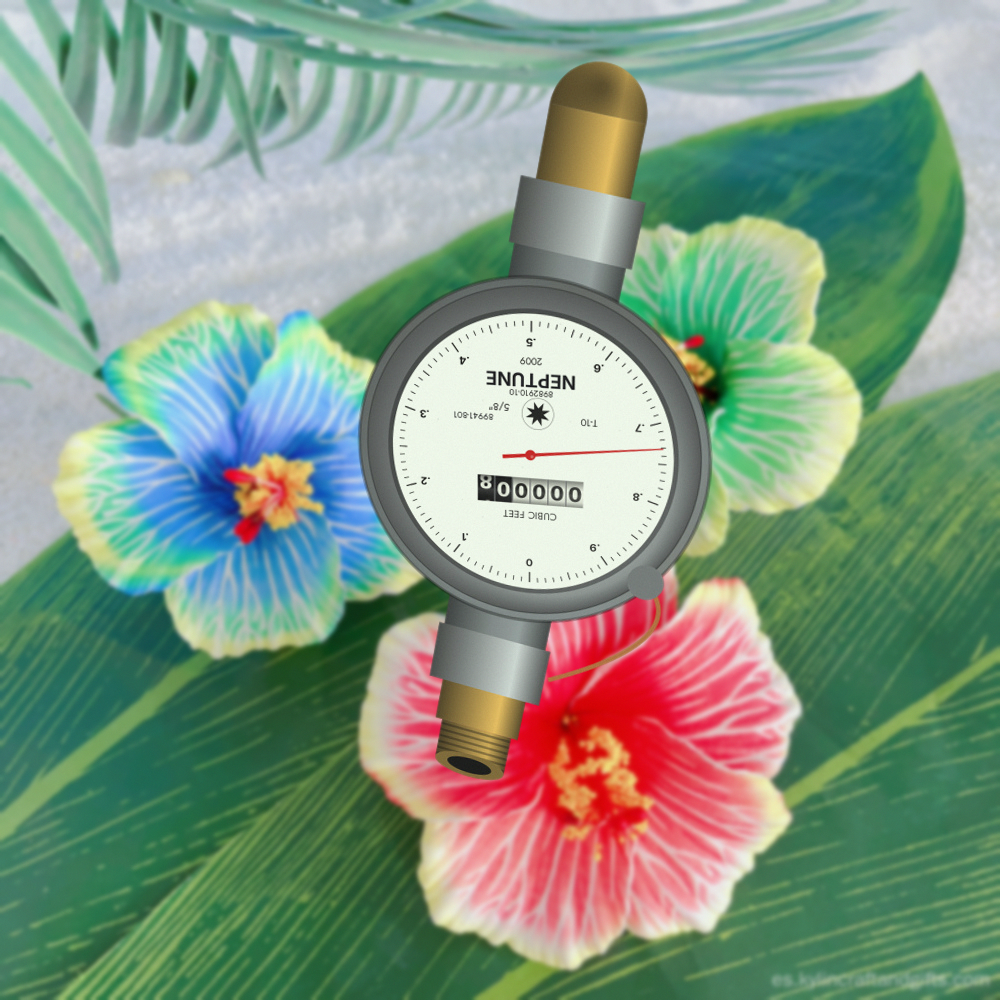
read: value=7.73 unit=ft³
